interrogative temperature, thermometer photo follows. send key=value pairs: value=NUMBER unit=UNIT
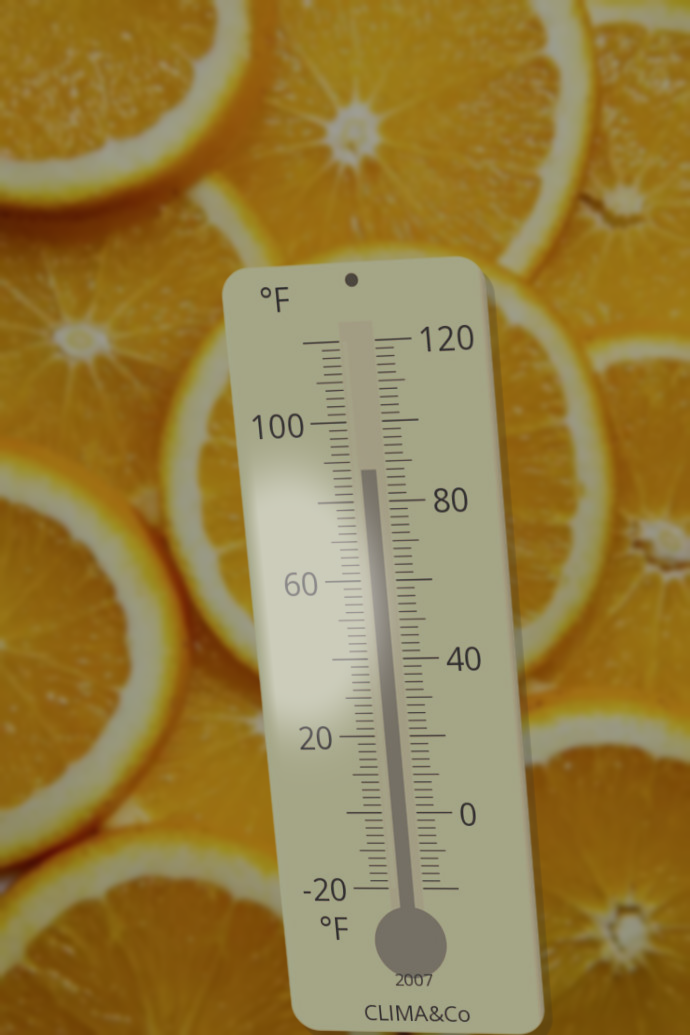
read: value=88 unit=°F
